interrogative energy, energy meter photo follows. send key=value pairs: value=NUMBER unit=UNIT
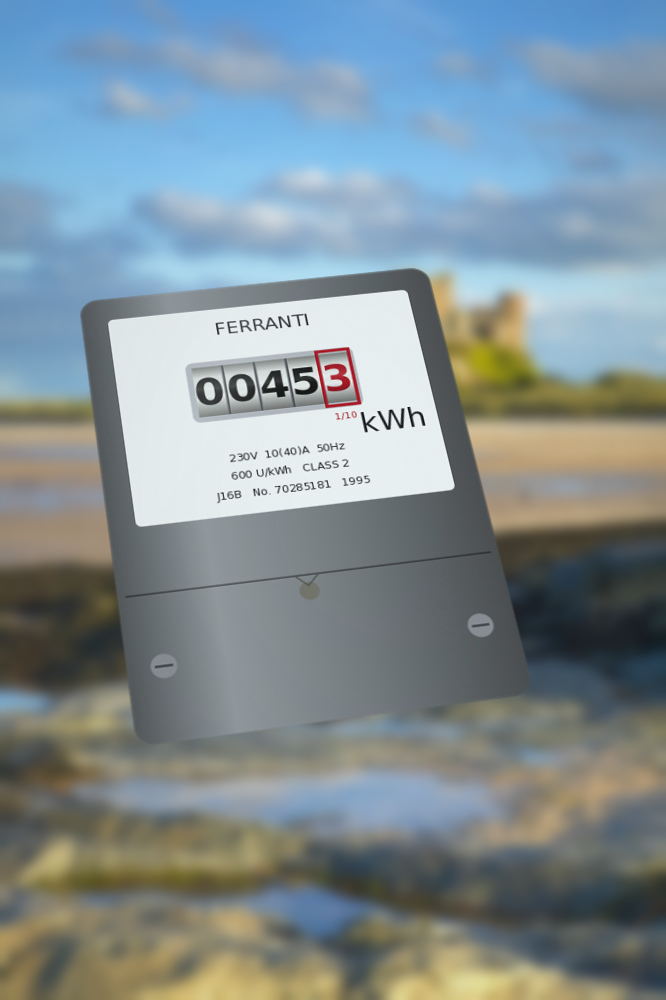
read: value=45.3 unit=kWh
